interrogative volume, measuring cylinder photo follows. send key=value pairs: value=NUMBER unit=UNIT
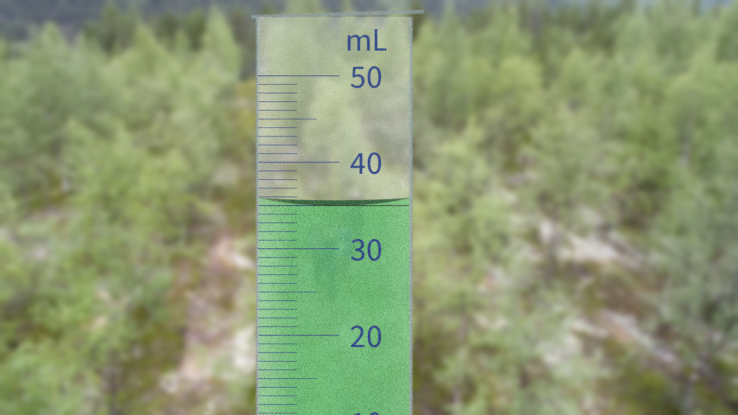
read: value=35 unit=mL
